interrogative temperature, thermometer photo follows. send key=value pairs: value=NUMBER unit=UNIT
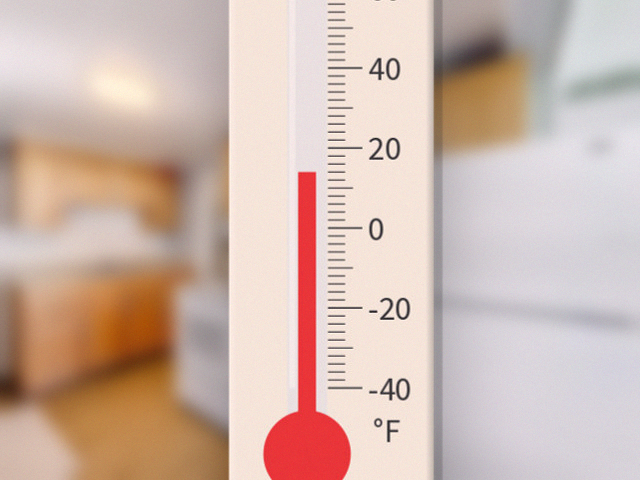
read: value=14 unit=°F
